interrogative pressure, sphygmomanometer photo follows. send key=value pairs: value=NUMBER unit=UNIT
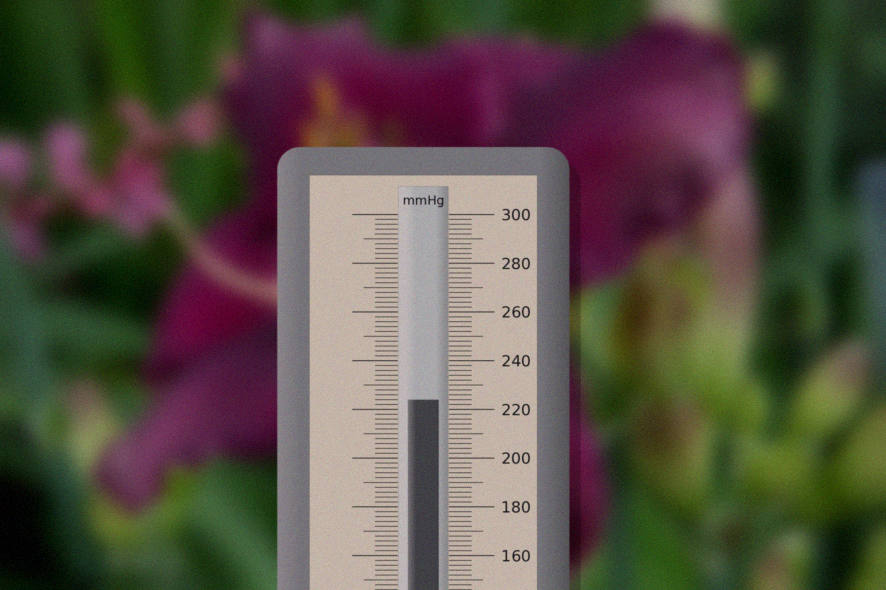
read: value=224 unit=mmHg
